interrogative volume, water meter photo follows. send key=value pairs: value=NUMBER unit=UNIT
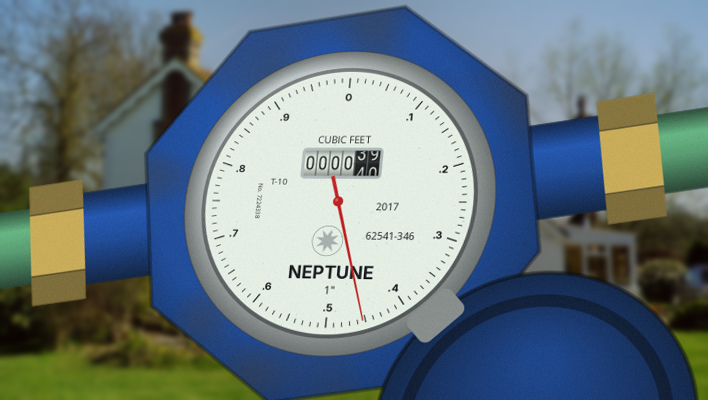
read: value=39.45 unit=ft³
